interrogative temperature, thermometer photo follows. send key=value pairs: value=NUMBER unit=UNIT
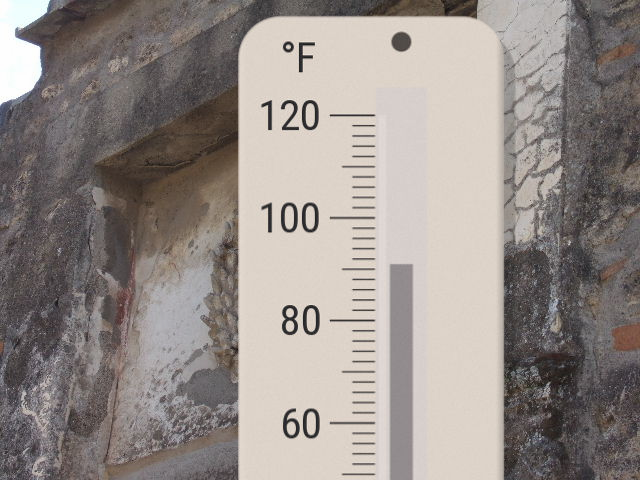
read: value=91 unit=°F
